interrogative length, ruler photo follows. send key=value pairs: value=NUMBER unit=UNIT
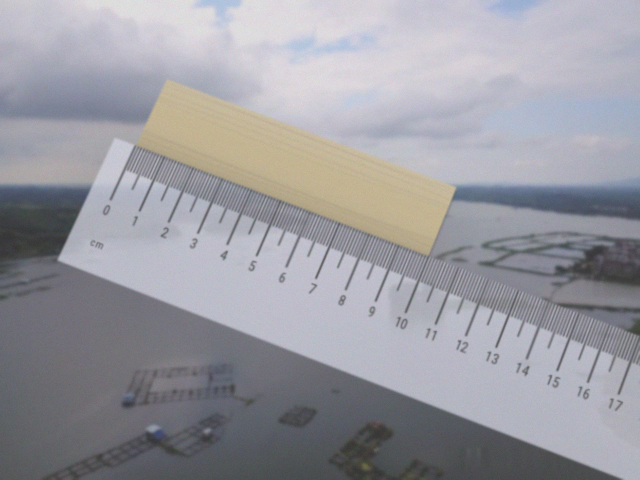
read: value=10 unit=cm
